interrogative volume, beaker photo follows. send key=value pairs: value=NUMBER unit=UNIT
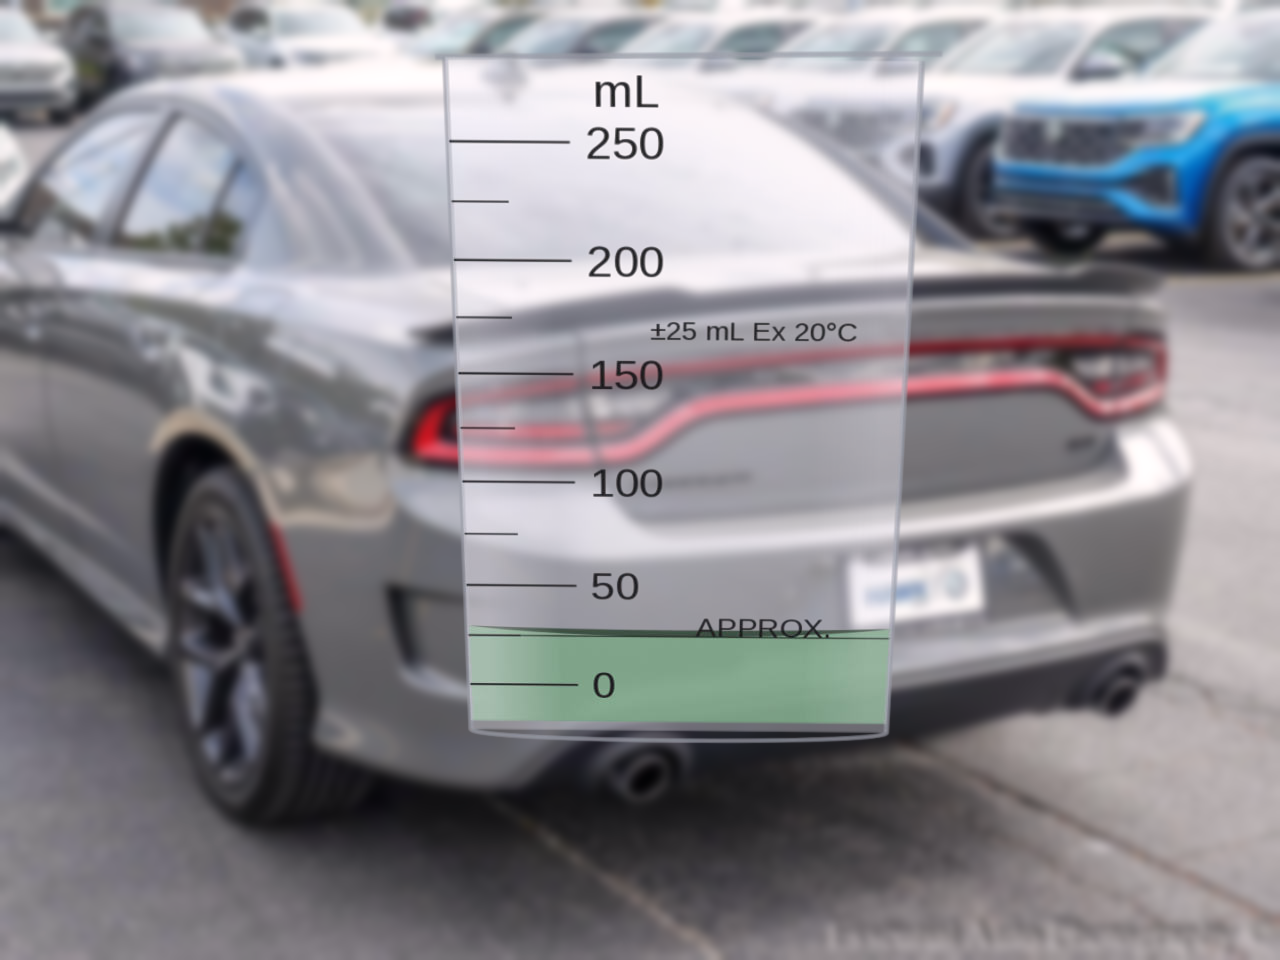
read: value=25 unit=mL
